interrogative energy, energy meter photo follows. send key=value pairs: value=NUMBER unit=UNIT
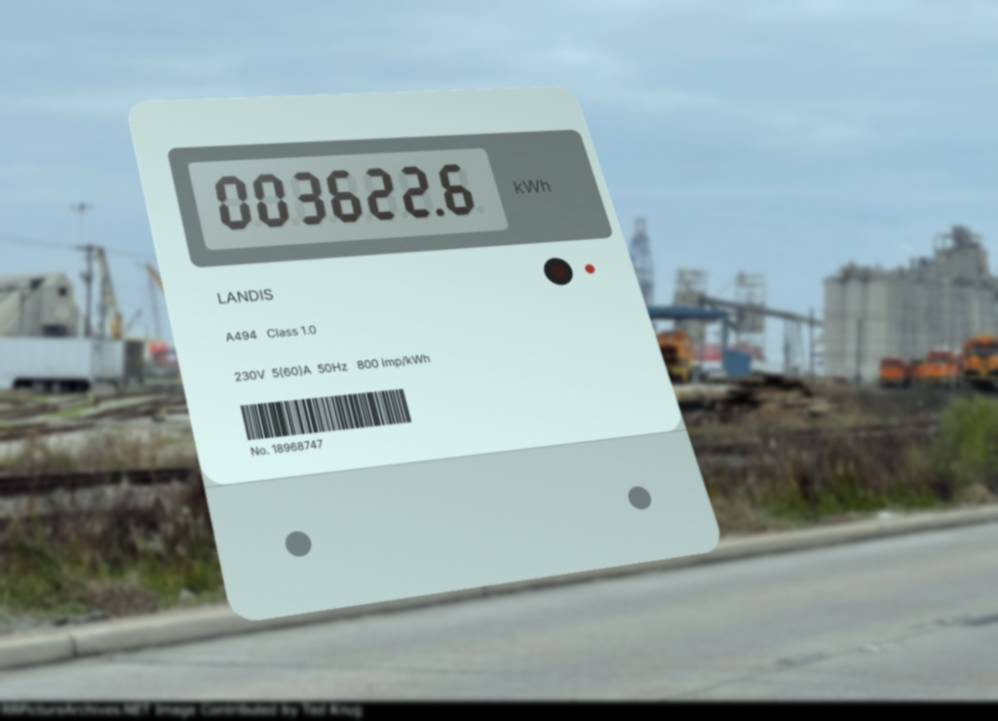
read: value=3622.6 unit=kWh
